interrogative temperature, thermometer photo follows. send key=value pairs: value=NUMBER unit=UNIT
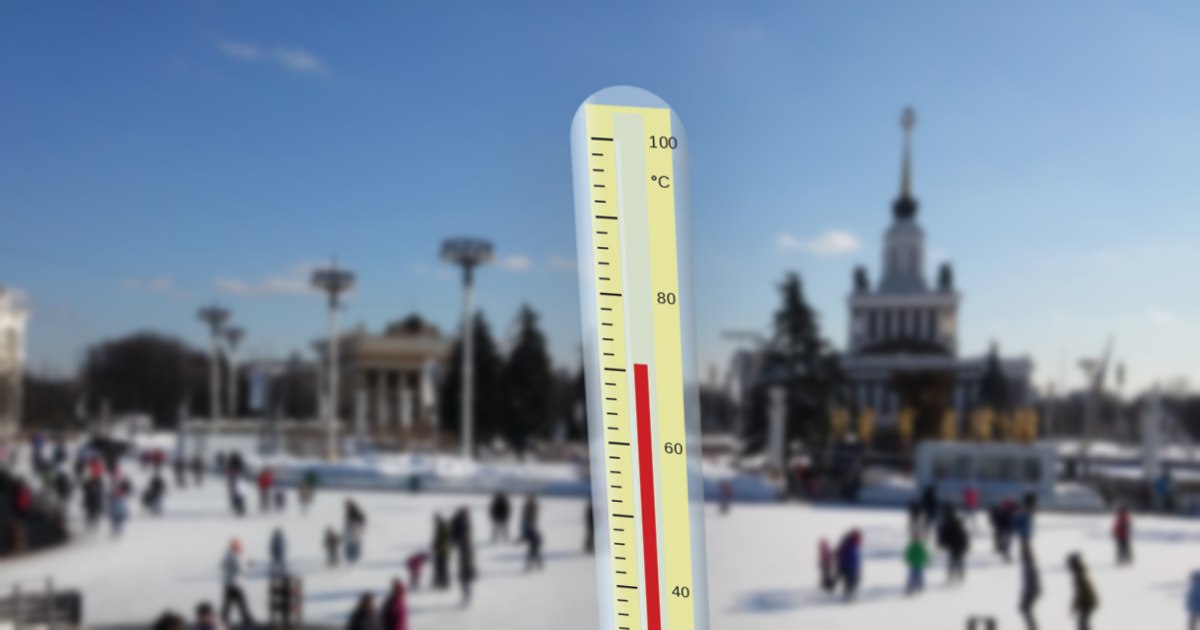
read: value=71 unit=°C
